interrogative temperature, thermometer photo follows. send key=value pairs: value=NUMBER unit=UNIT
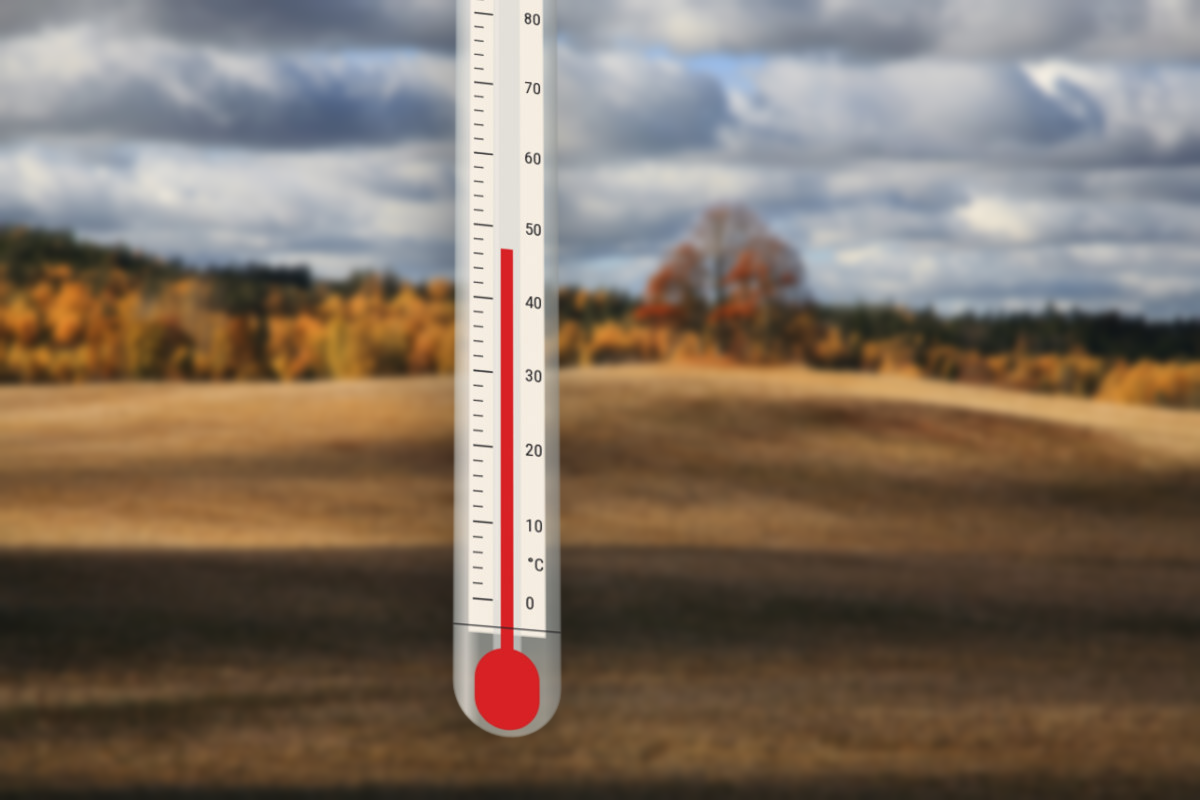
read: value=47 unit=°C
